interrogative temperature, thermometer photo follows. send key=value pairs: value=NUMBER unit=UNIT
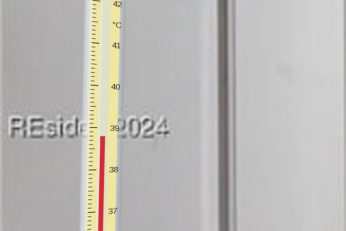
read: value=38.8 unit=°C
